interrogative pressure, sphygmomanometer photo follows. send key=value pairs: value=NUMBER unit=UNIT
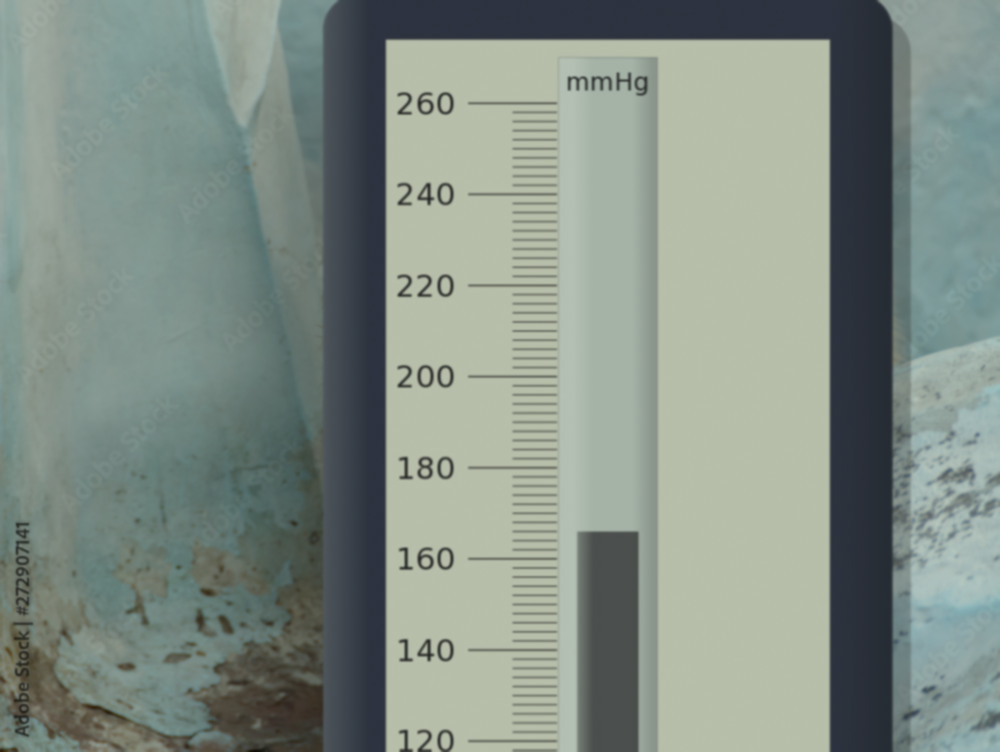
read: value=166 unit=mmHg
